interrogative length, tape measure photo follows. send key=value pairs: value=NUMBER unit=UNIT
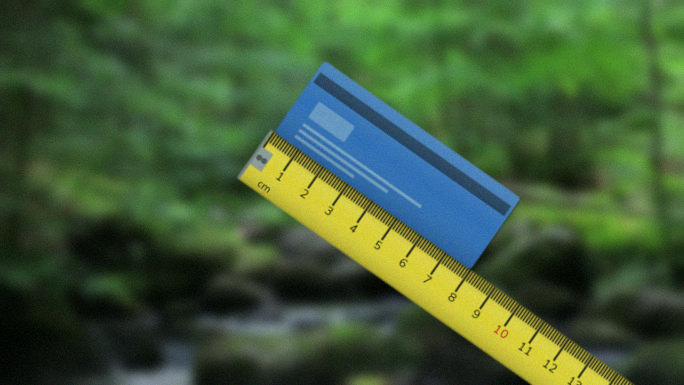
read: value=8 unit=cm
